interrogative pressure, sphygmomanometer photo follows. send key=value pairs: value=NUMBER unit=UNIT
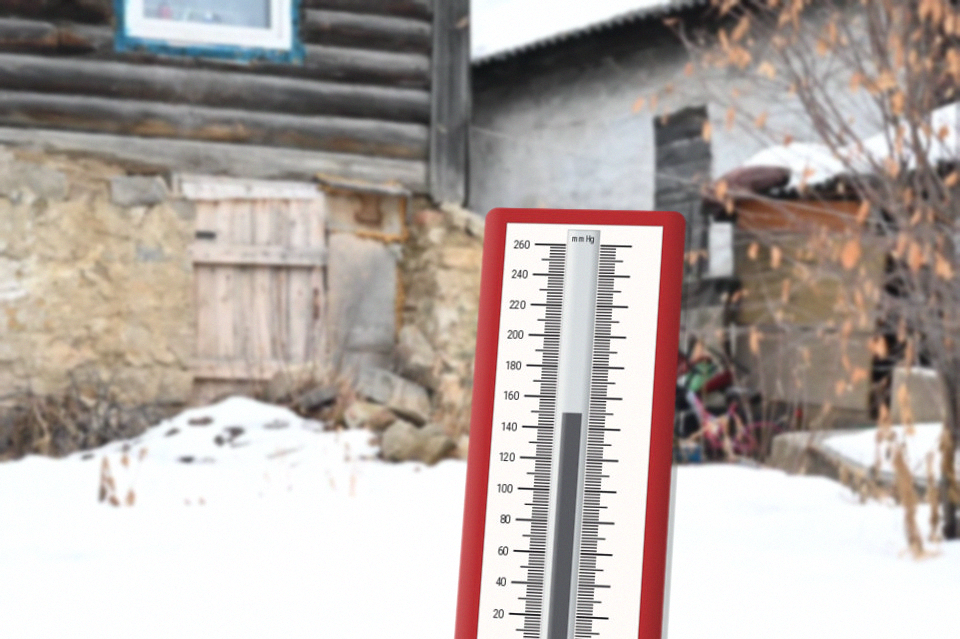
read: value=150 unit=mmHg
